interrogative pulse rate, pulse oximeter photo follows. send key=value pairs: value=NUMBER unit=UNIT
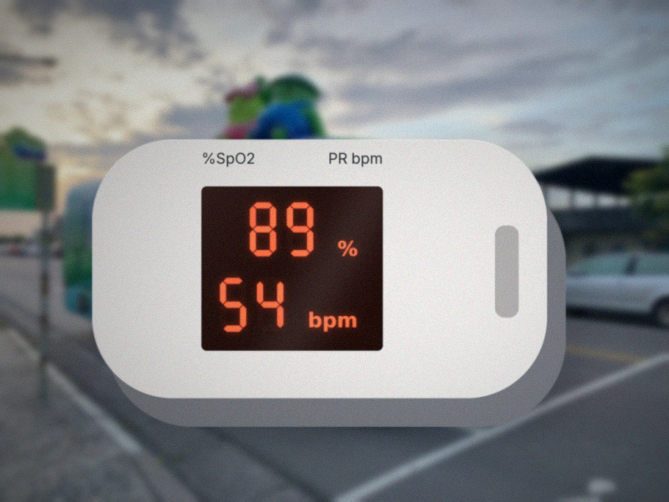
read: value=54 unit=bpm
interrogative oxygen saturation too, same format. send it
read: value=89 unit=%
